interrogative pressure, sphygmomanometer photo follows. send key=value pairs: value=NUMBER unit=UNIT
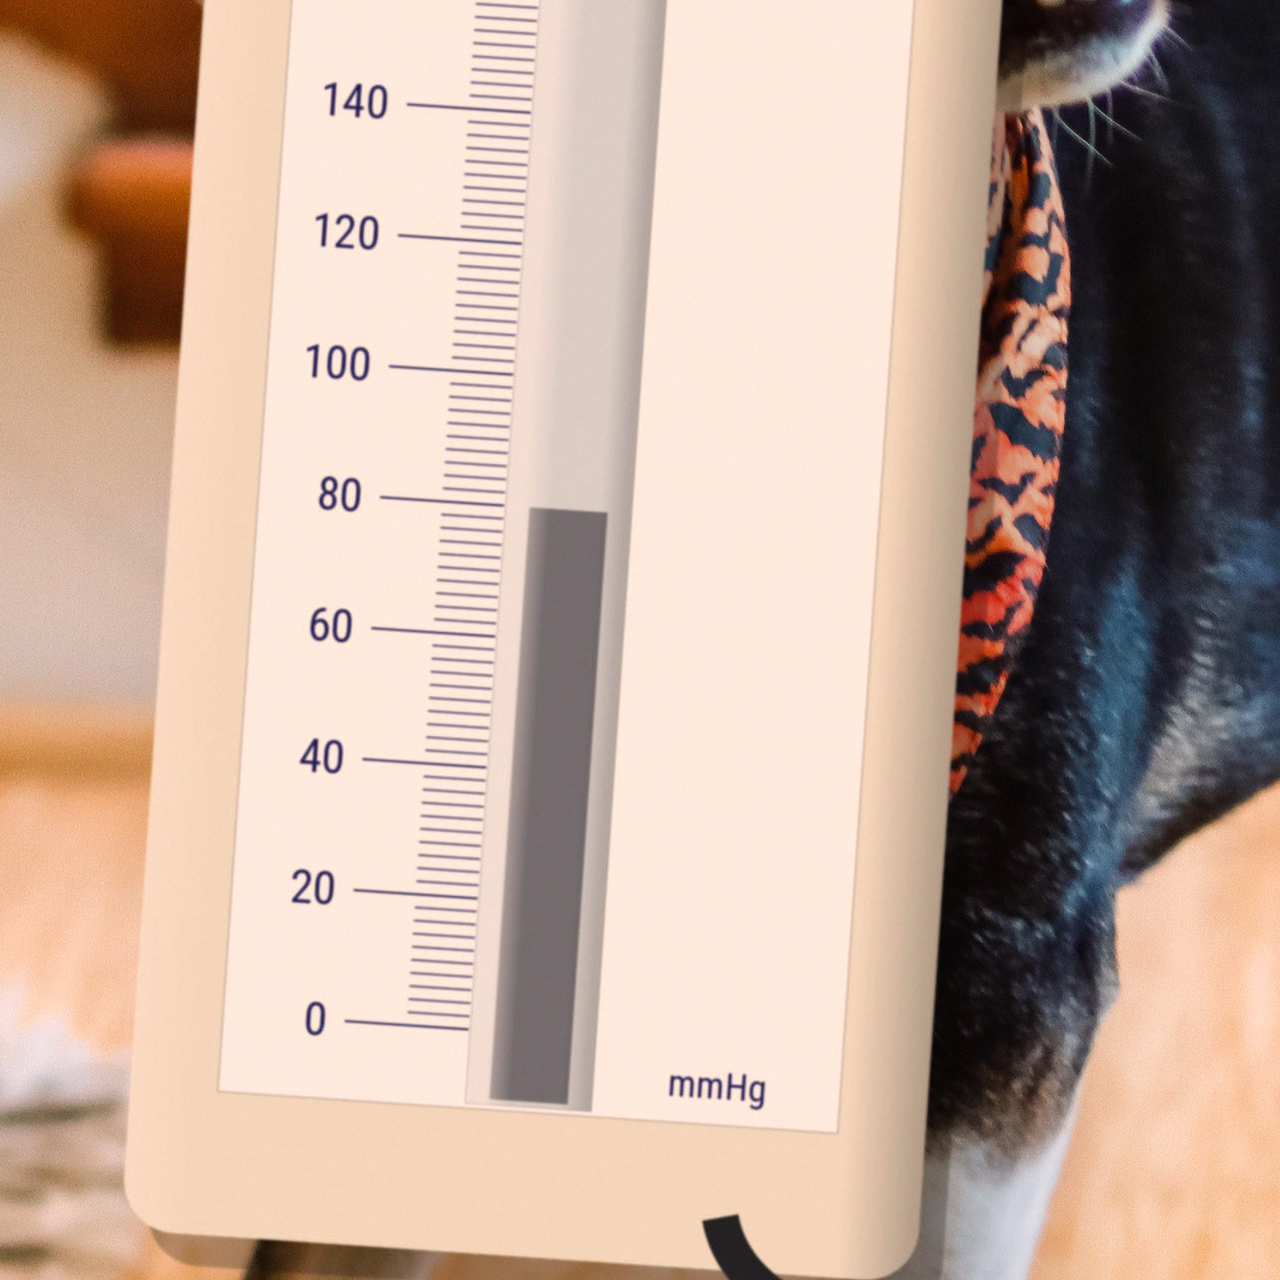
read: value=80 unit=mmHg
